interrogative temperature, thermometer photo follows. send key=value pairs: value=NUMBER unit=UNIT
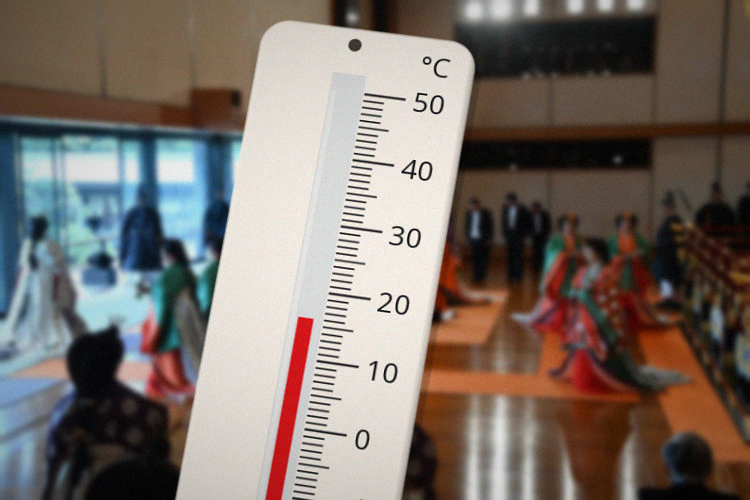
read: value=16 unit=°C
